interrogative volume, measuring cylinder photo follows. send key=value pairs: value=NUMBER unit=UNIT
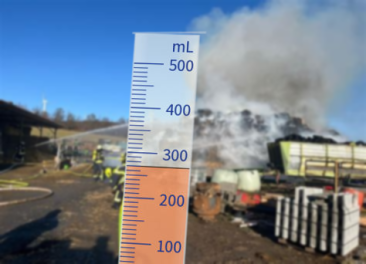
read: value=270 unit=mL
